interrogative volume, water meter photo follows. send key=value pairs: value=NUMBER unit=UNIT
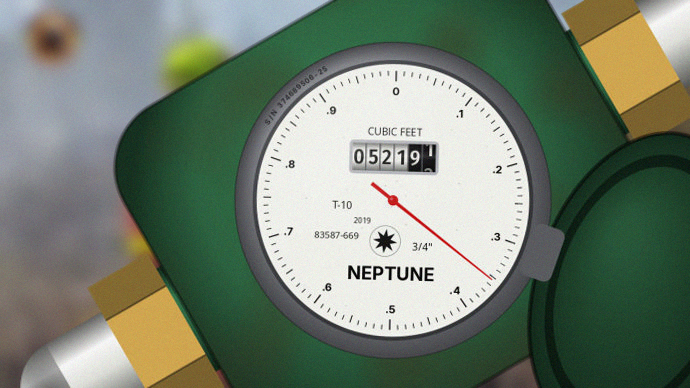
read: value=52191.35 unit=ft³
